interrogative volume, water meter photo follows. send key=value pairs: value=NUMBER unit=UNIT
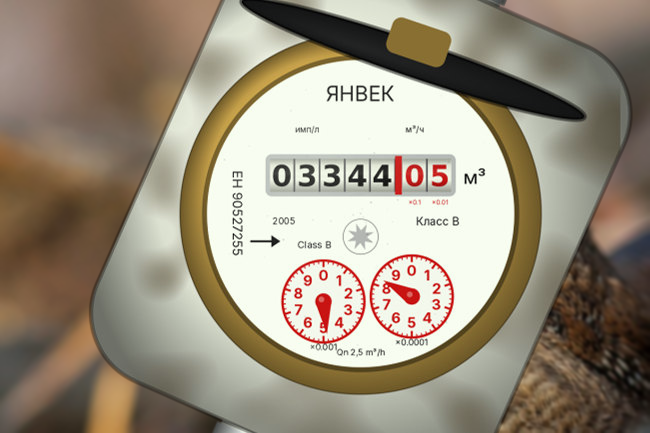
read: value=3344.0548 unit=m³
